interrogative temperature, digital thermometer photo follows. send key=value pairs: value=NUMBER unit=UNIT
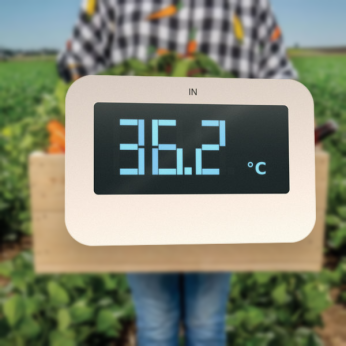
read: value=36.2 unit=°C
